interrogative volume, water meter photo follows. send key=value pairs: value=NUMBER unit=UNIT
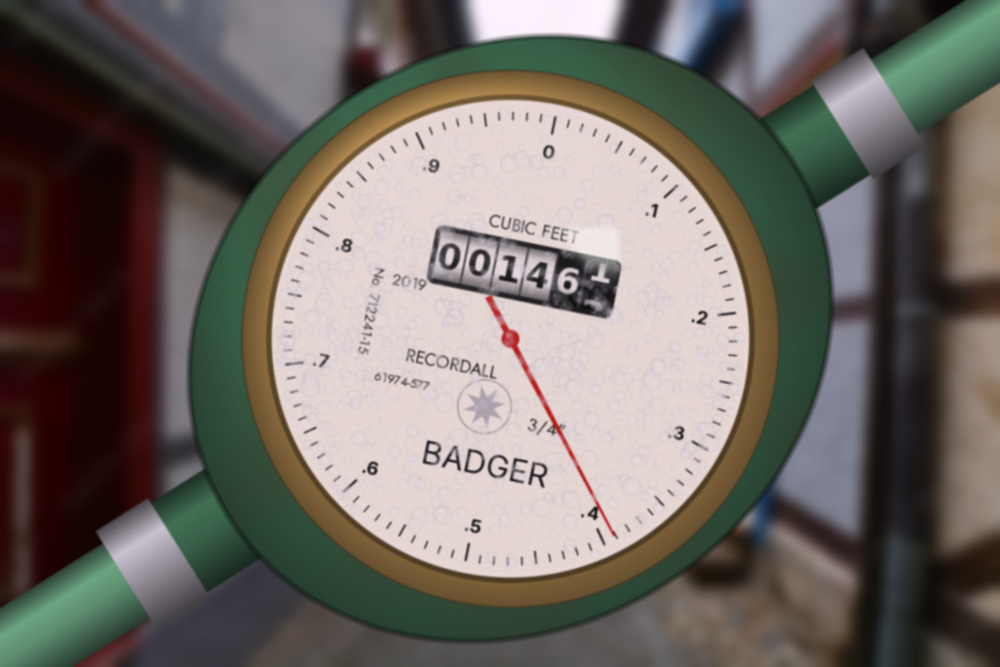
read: value=1461.39 unit=ft³
